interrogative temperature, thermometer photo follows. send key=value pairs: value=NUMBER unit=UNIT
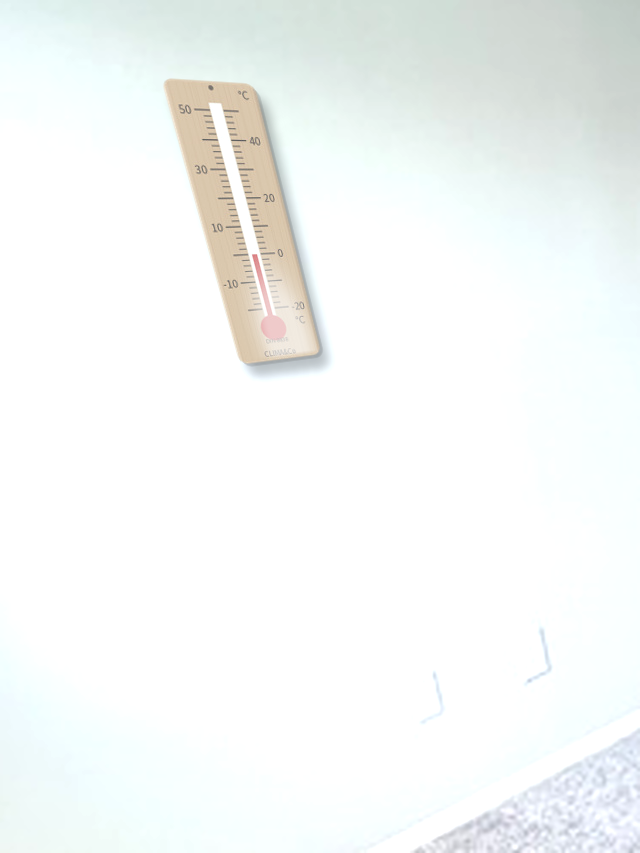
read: value=0 unit=°C
